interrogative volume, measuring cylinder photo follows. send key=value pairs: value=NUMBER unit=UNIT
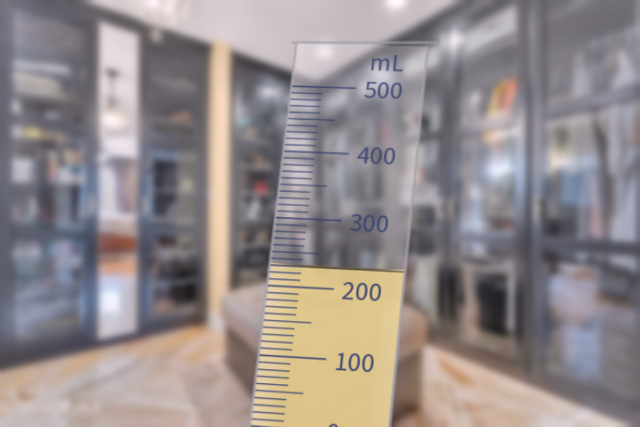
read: value=230 unit=mL
